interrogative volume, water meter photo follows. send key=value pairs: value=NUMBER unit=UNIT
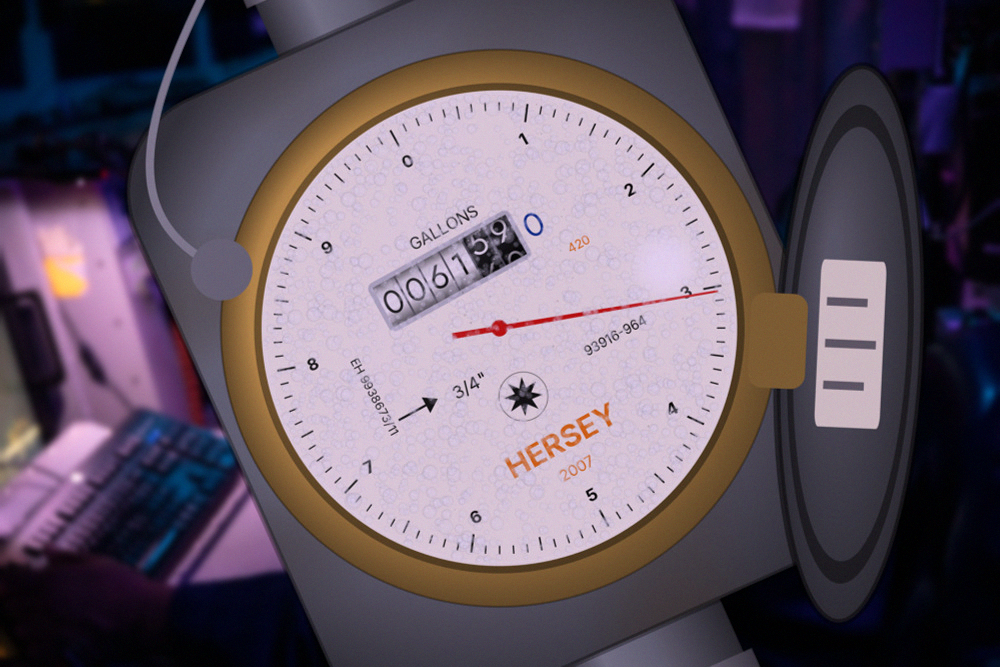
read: value=61593.0 unit=gal
